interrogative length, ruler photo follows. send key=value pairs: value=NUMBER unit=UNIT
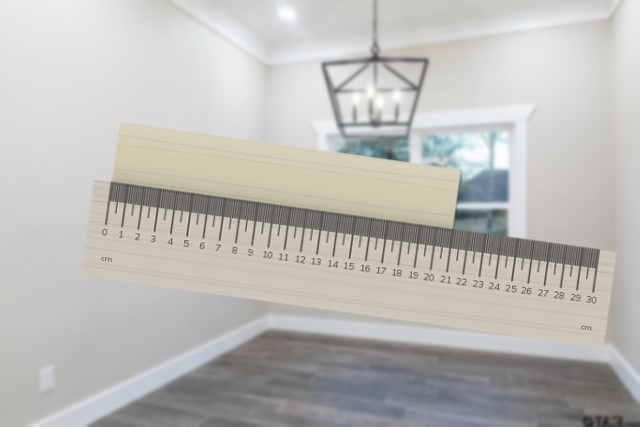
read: value=21 unit=cm
